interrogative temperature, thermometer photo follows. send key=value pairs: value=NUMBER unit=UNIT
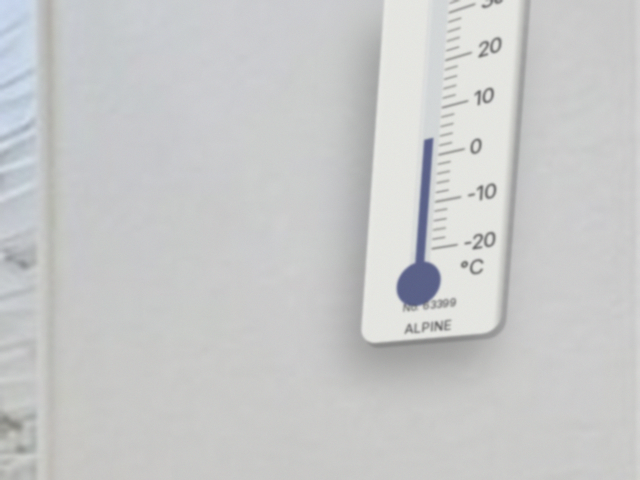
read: value=4 unit=°C
